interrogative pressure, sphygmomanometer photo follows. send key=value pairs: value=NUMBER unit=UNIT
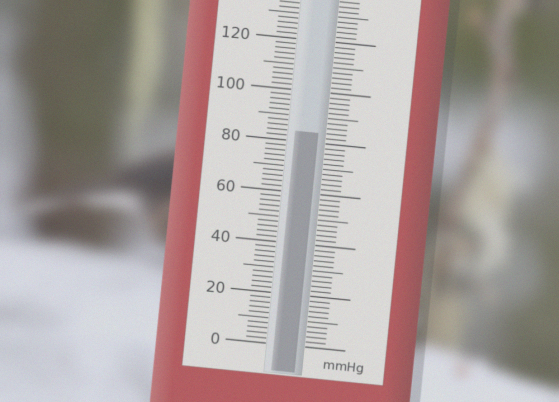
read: value=84 unit=mmHg
